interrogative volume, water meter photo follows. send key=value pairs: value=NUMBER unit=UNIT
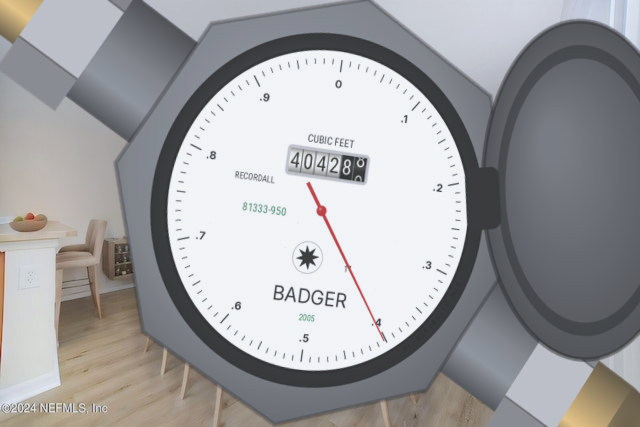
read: value=404288.40 unit=ft³
